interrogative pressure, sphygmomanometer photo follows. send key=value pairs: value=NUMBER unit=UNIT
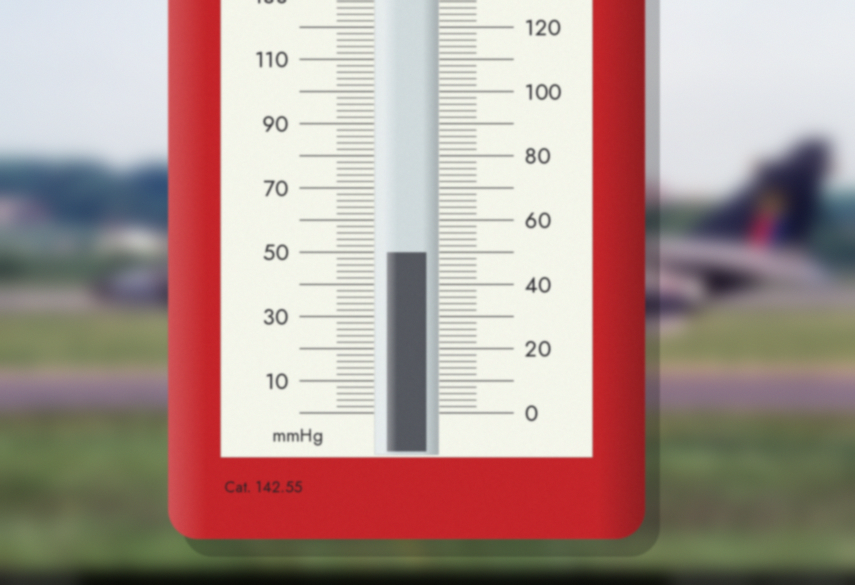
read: value=50 unit=mmHg
